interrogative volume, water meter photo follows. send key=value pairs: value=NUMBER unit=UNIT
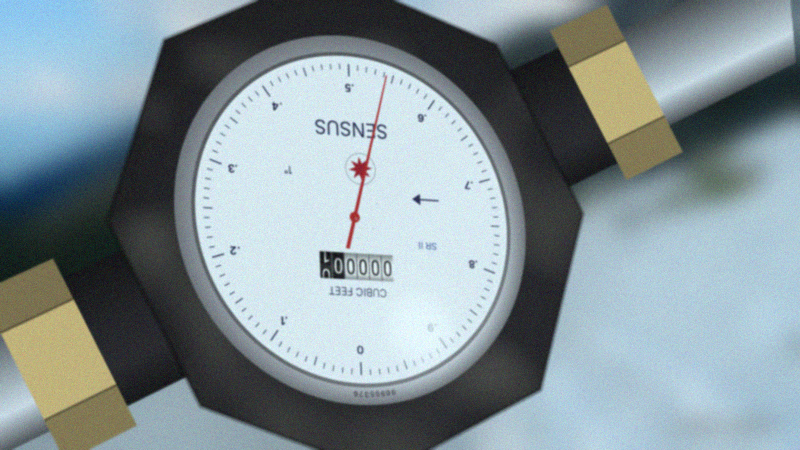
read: value=0.54 unit=ft³
